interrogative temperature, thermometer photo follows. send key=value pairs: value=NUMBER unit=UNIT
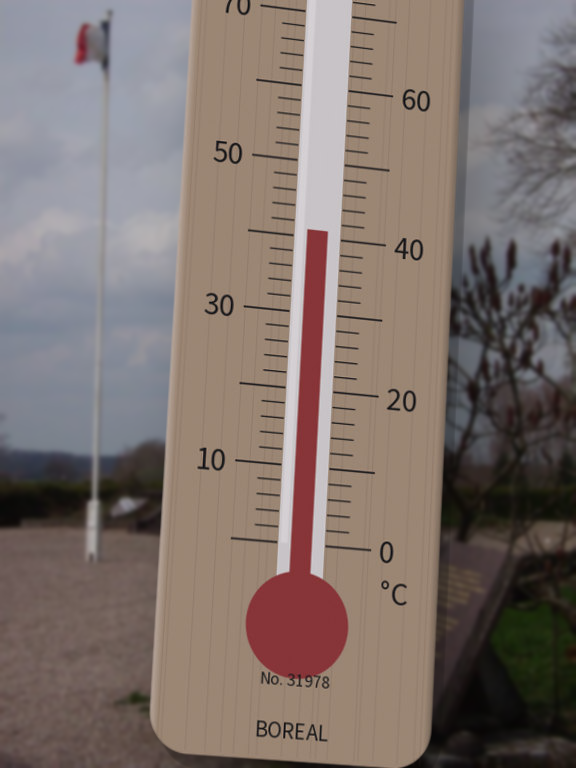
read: value=41 unit=°C
